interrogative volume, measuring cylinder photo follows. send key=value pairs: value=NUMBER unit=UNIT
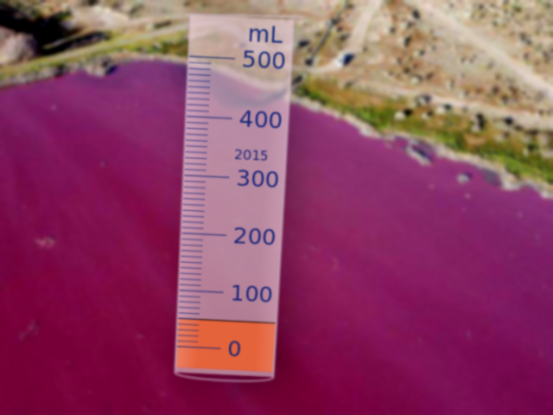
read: value=50 unit=mL
